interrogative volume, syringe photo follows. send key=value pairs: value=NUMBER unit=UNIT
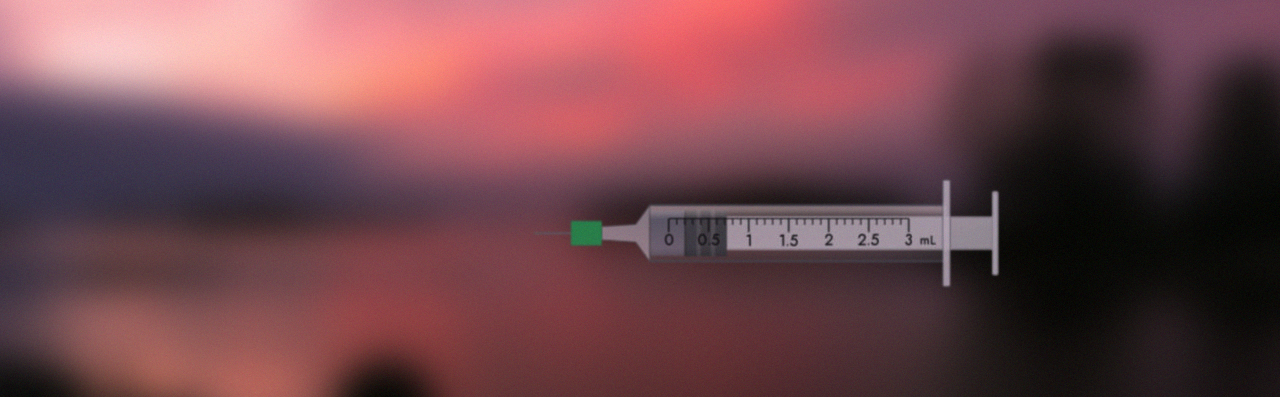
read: value=0.2 unit=mL
